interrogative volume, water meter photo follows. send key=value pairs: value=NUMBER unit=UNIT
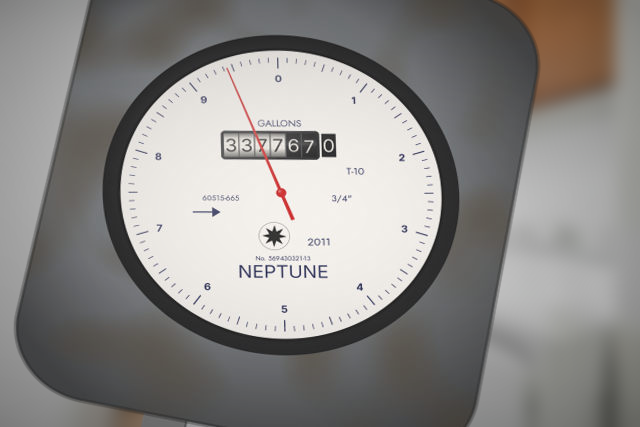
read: value=3377669.4 unit=gal
